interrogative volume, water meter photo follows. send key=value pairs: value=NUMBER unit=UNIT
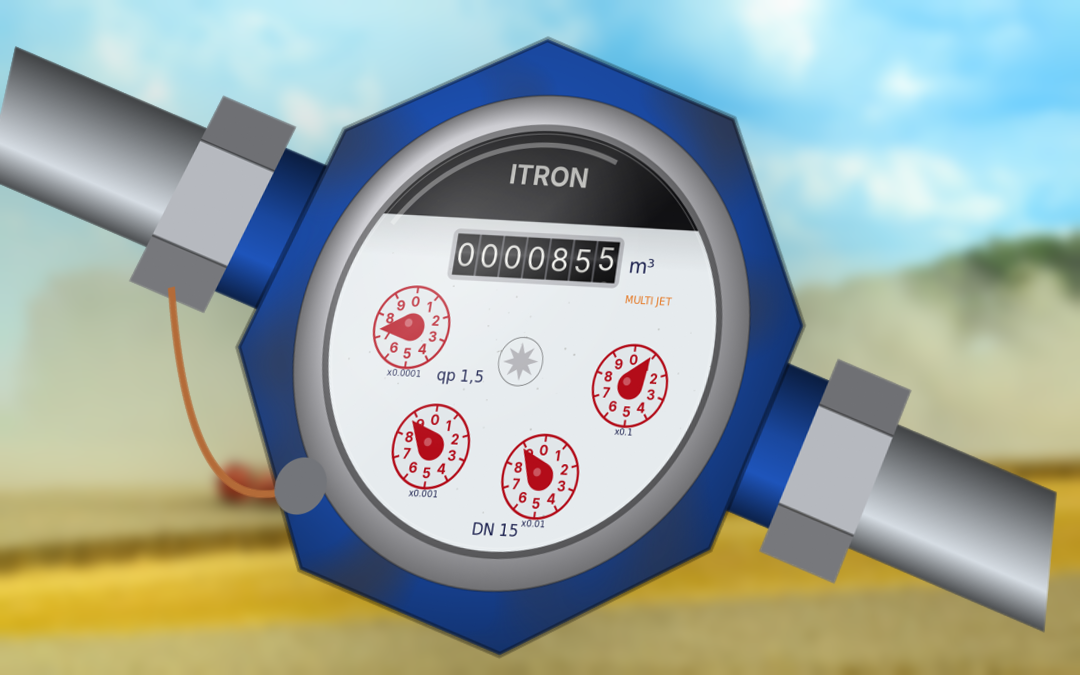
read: value=855.0887 unit=m³
